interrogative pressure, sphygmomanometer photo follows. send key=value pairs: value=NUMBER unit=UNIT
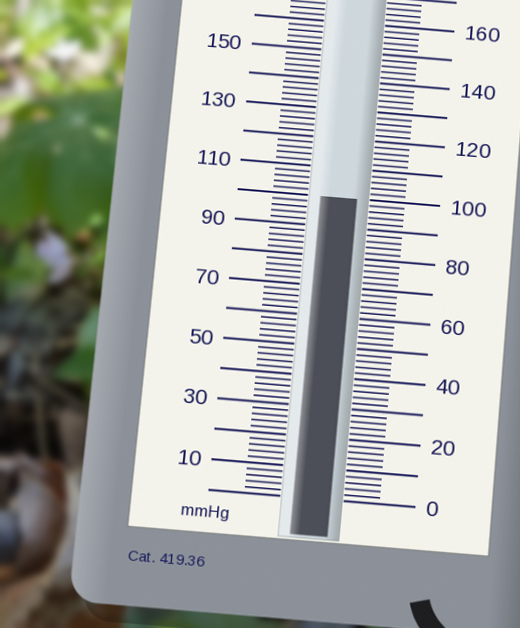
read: value=100 unit=mmHg
